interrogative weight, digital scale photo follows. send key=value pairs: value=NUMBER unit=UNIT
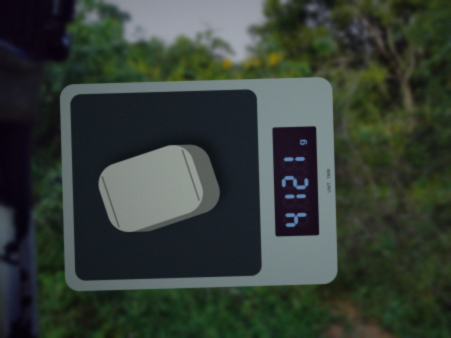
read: value=4121 unit=g
